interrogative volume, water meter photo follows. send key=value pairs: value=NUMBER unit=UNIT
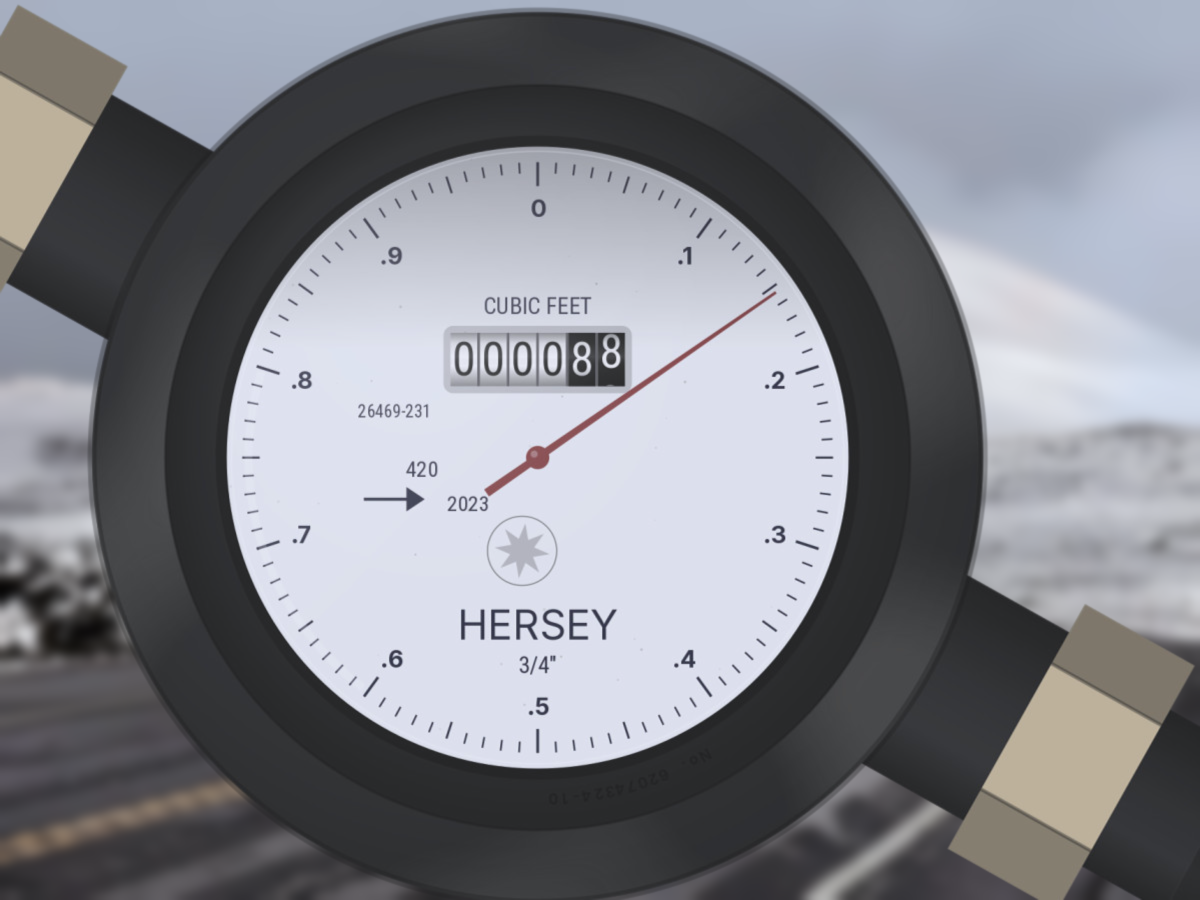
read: value=88.15 unit=ft³
